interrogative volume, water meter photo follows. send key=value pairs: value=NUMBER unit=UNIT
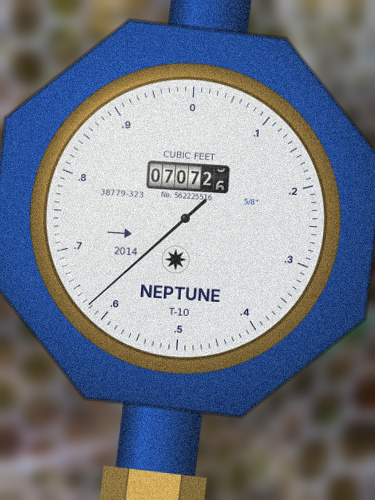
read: value=70725.62 unit=ft³
